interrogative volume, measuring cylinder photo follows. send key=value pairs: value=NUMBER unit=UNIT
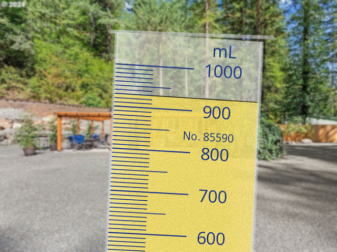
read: value=930 unit=mL
